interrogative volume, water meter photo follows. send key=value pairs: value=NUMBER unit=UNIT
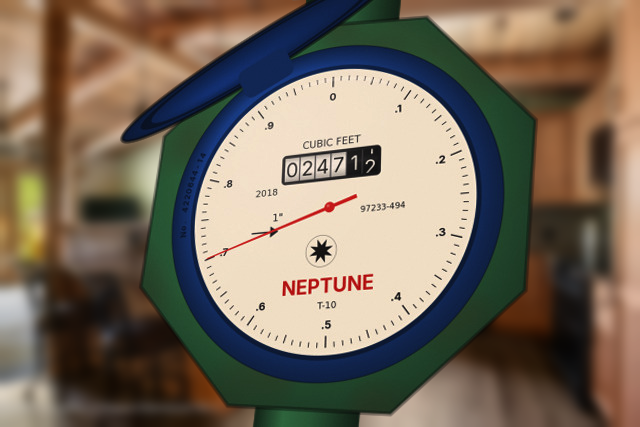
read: value=24711.70 unit=ft³
